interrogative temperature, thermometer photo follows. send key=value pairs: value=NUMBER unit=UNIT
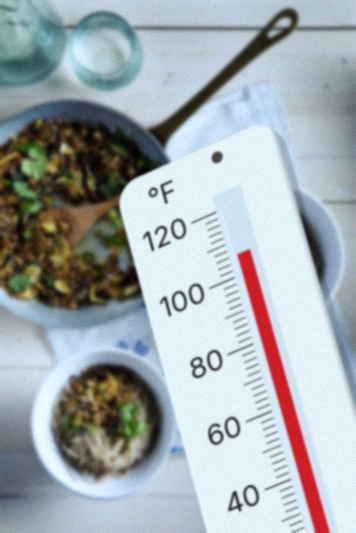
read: value=106 unit=°F
